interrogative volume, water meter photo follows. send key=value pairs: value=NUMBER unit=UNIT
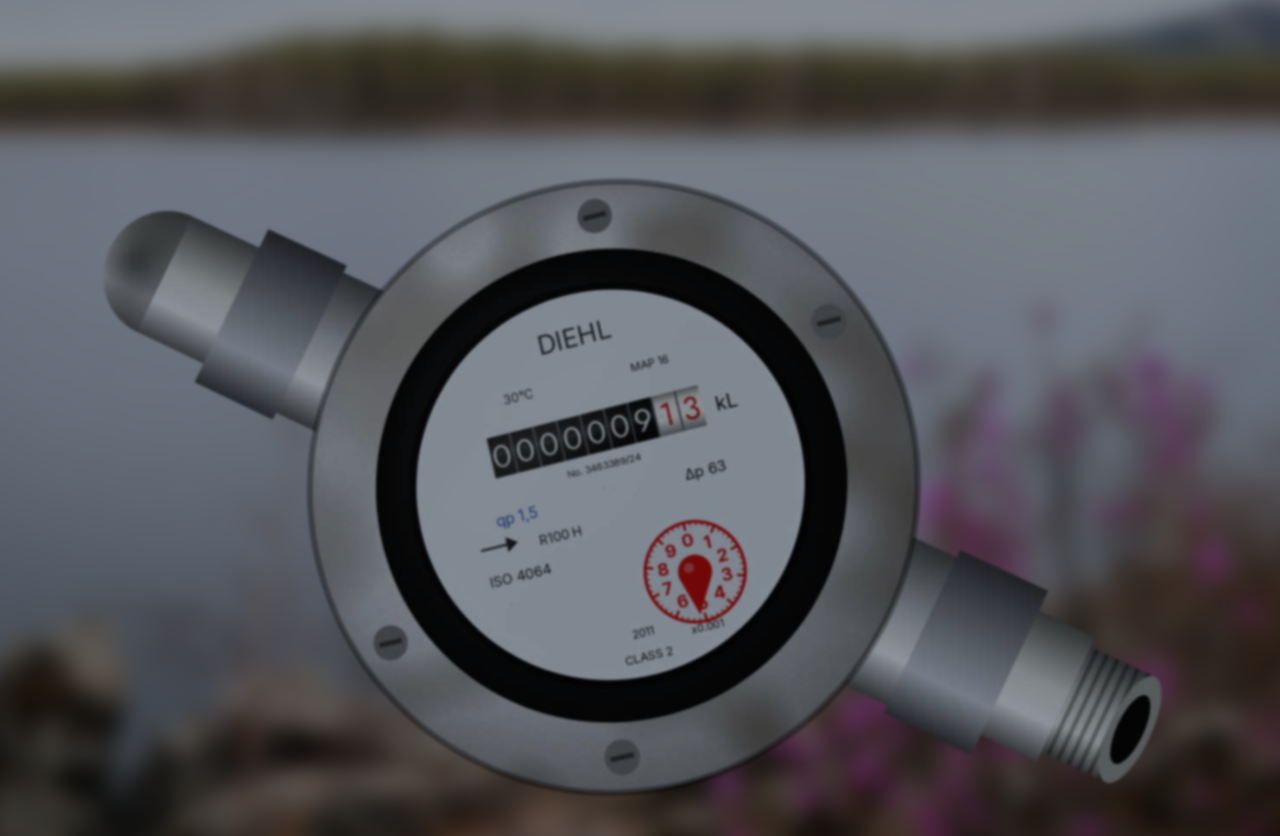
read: value=9.135 unit=kL
